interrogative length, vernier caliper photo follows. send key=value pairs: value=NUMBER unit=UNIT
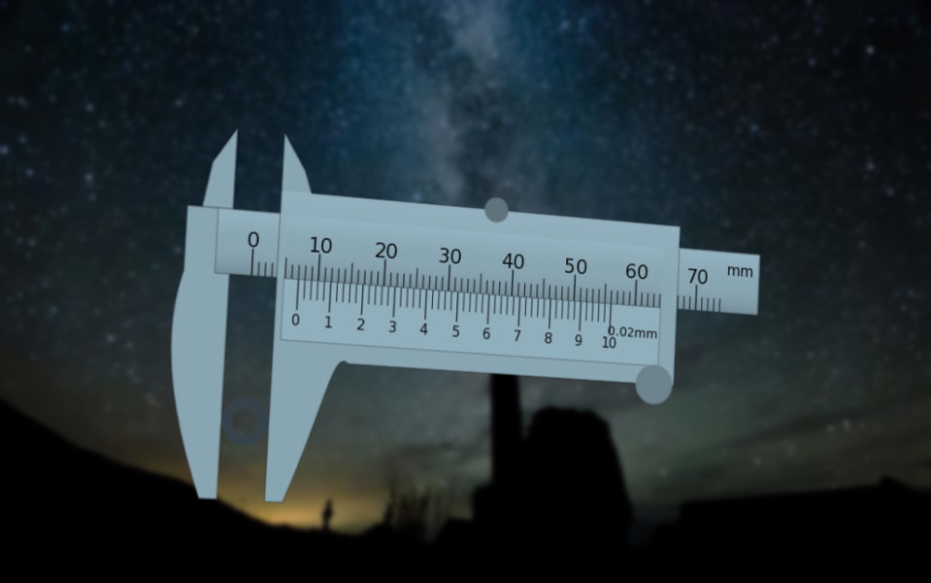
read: value=7.0 unit=mm
